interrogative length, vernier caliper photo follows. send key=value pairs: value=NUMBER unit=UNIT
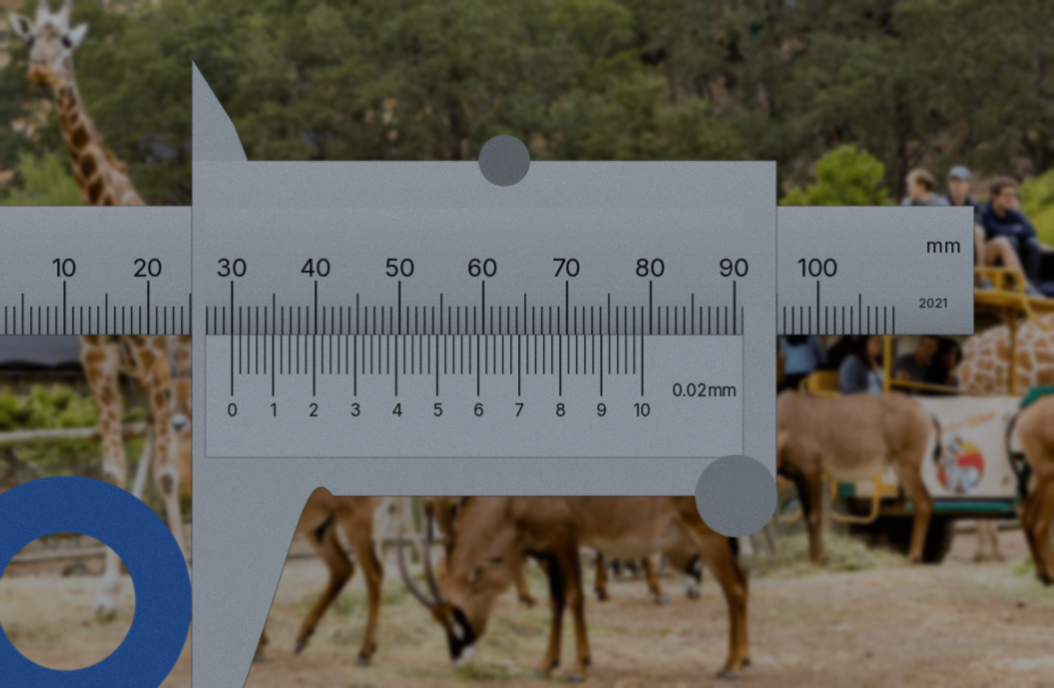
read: value=30.0 unit=mm
